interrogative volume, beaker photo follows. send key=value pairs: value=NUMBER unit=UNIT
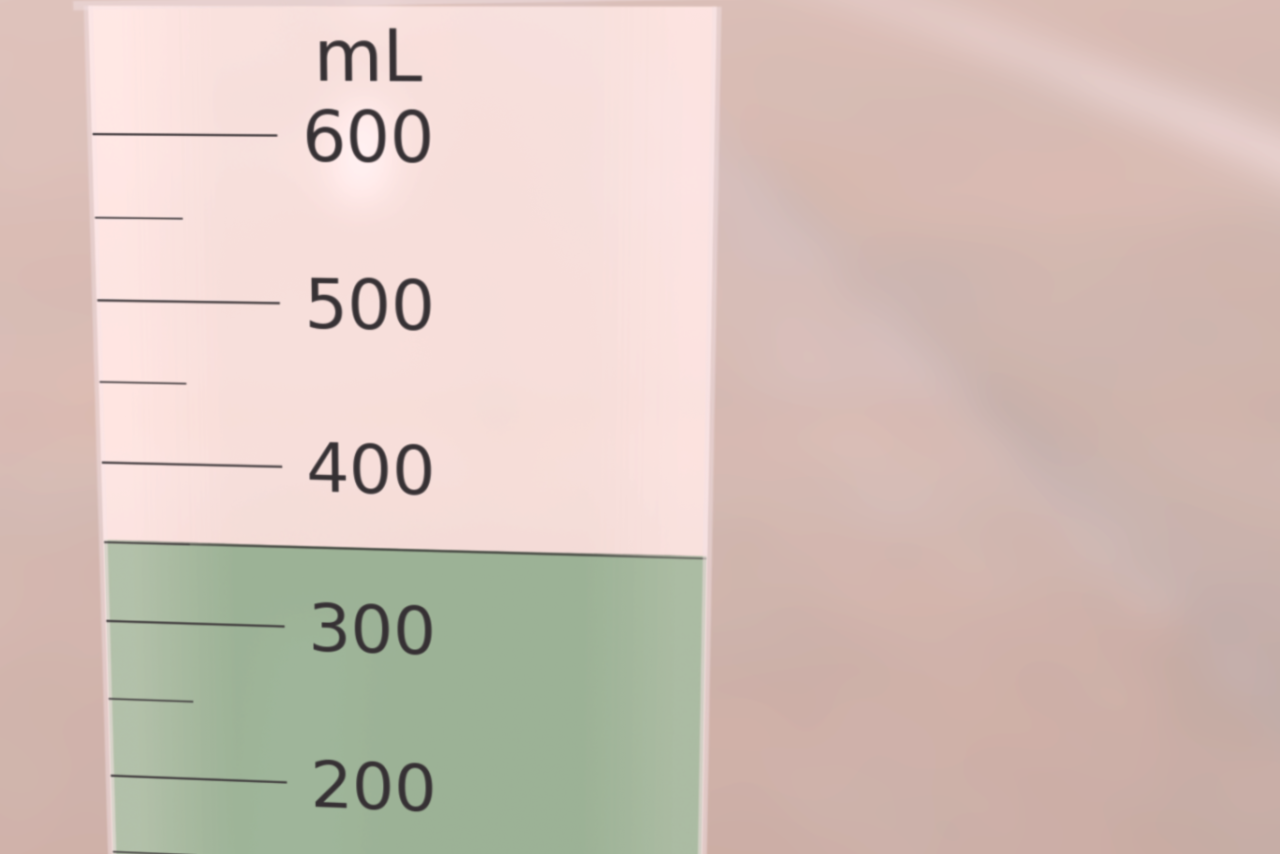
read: value=350 unit=mL
